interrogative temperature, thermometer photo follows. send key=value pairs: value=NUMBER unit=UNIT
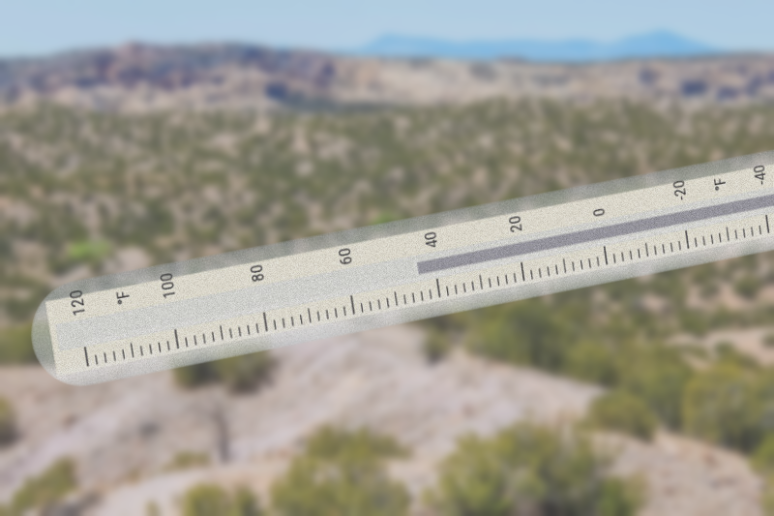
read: value=44 unit=°F
